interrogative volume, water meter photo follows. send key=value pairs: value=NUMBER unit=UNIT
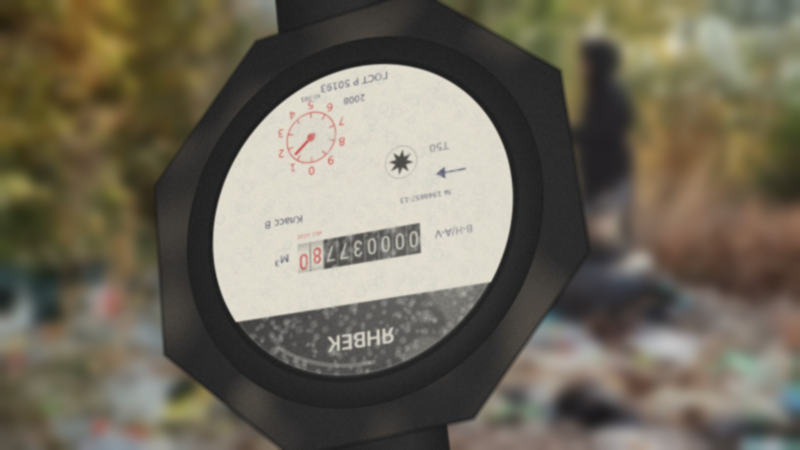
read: value=377.801 unit=m³
